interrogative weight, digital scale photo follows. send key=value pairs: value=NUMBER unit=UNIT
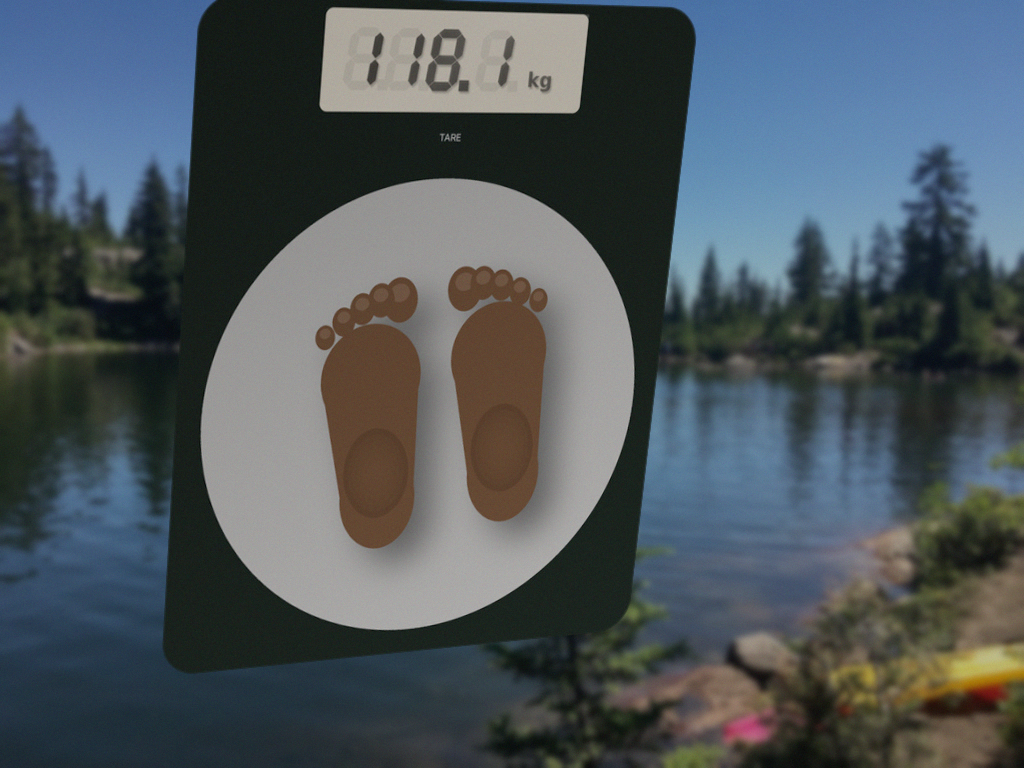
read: value=118.1 unit=kg
